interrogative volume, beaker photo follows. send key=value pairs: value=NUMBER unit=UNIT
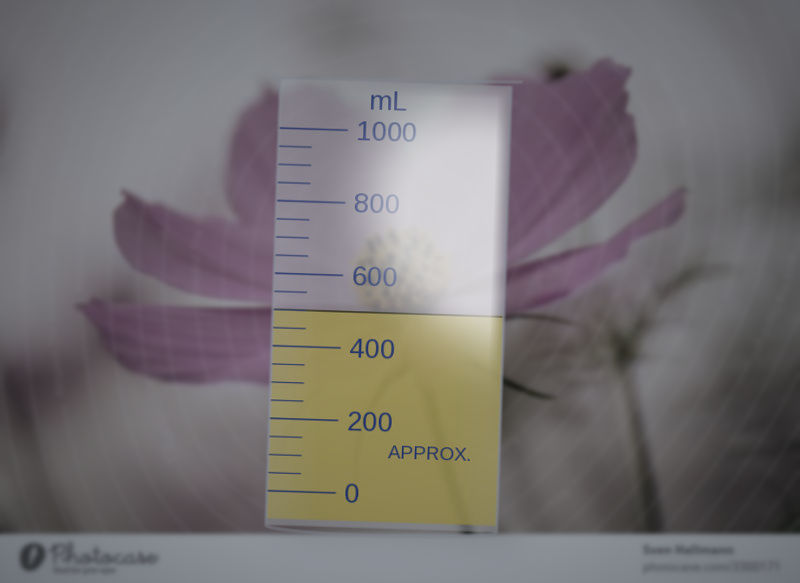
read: value=500 unit=mL
